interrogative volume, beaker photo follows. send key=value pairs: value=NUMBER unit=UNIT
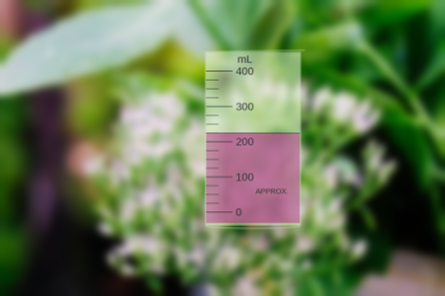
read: value=225 unit=mL
